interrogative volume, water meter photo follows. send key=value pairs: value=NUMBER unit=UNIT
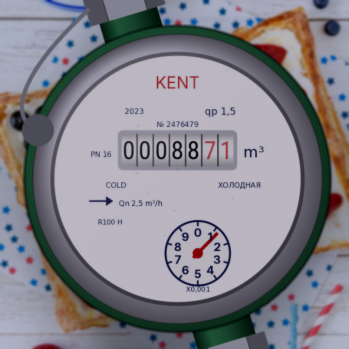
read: value=88.711 unit=m³
